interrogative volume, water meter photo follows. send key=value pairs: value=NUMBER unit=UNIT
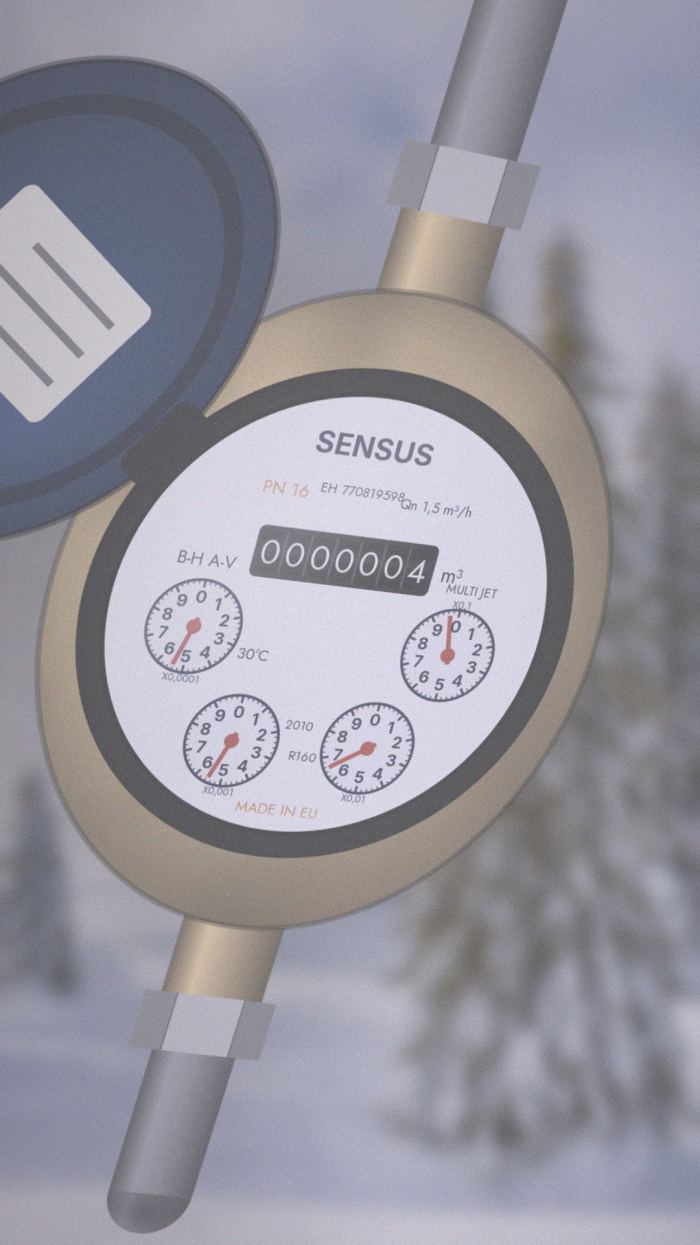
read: value=3.9655 unit=m³
